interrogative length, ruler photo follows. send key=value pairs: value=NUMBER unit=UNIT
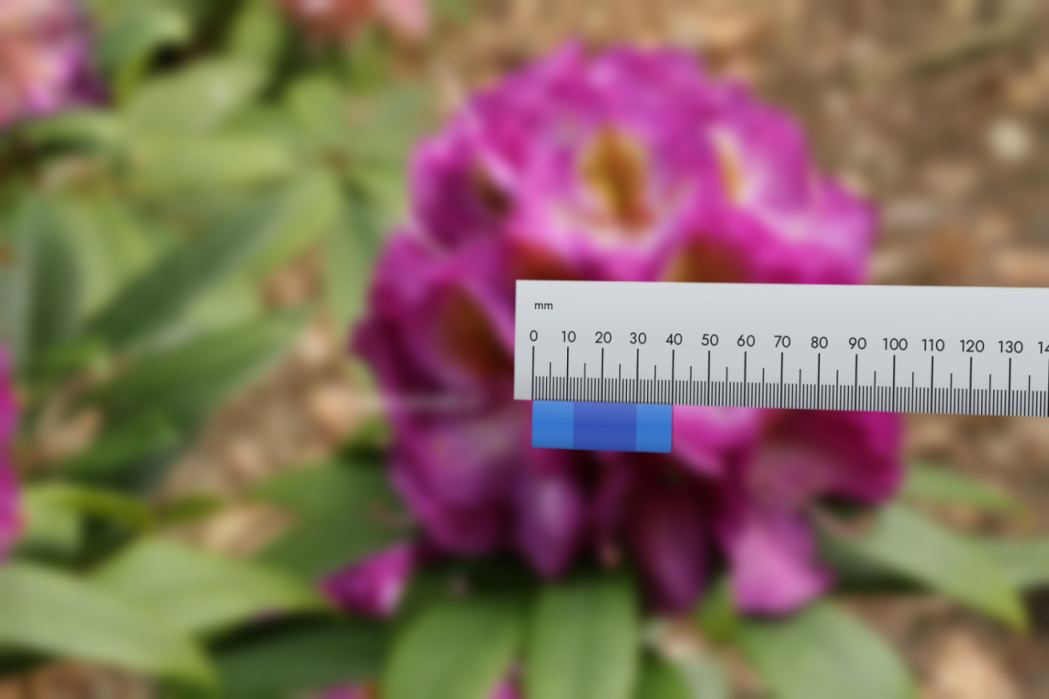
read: value=40 unit=mm
